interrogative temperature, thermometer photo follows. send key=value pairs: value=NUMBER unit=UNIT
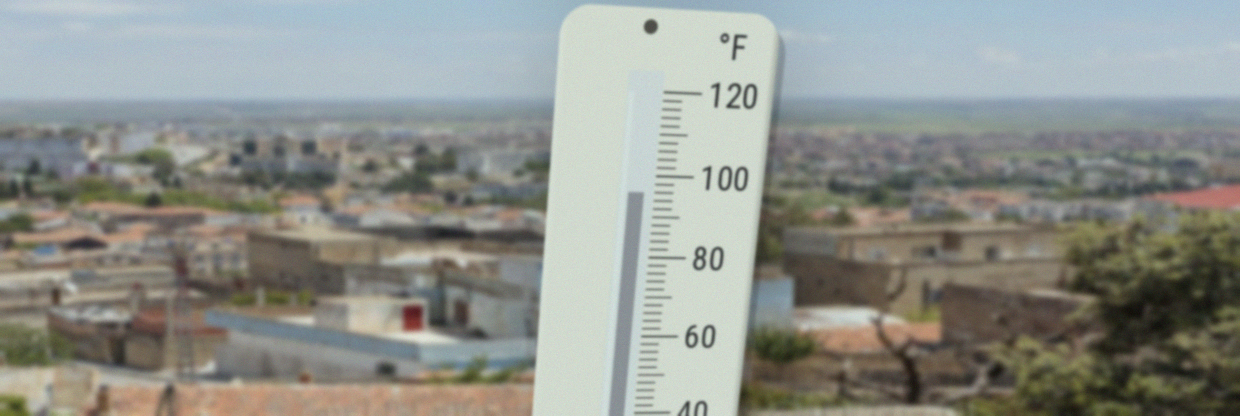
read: value=96 unit=°F
